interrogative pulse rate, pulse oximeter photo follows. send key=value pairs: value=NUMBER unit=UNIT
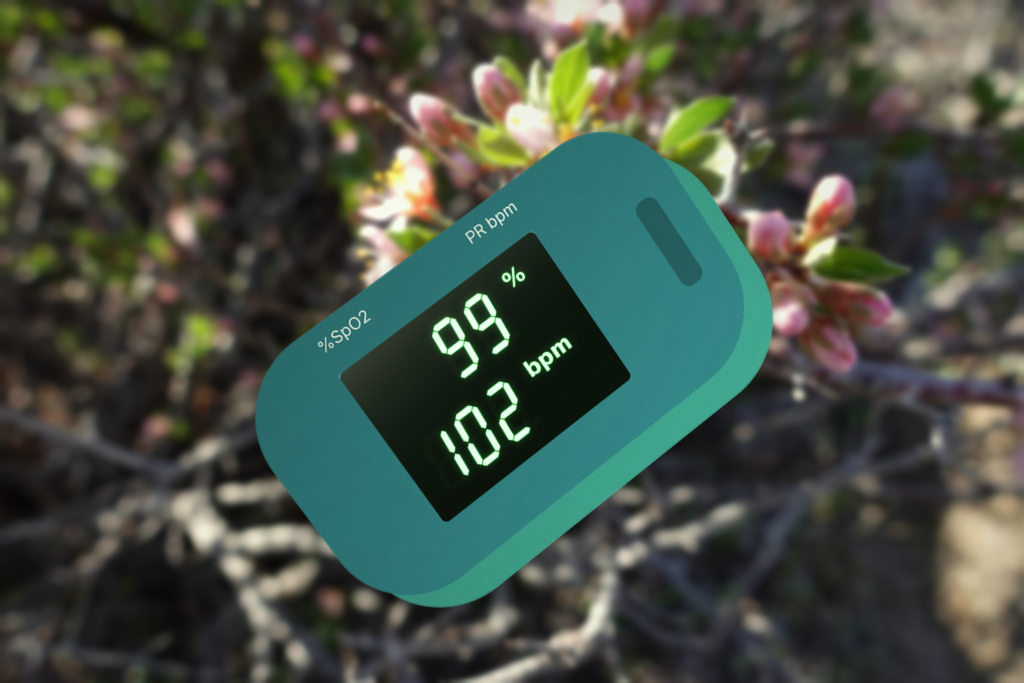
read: value=102 unit=bpm
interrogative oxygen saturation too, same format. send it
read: value=99 unit=%
